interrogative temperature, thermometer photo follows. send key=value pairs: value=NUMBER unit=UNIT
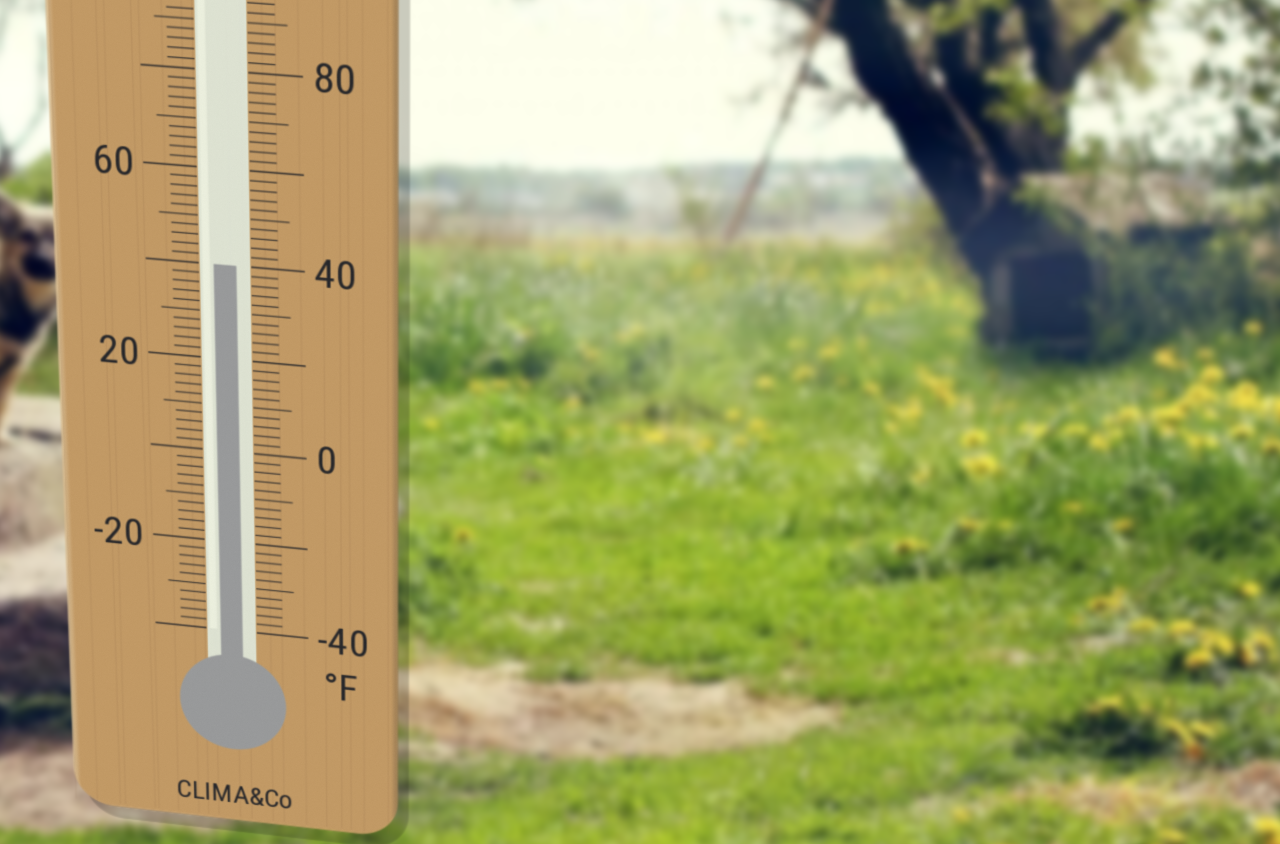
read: value=40 unit=°F
